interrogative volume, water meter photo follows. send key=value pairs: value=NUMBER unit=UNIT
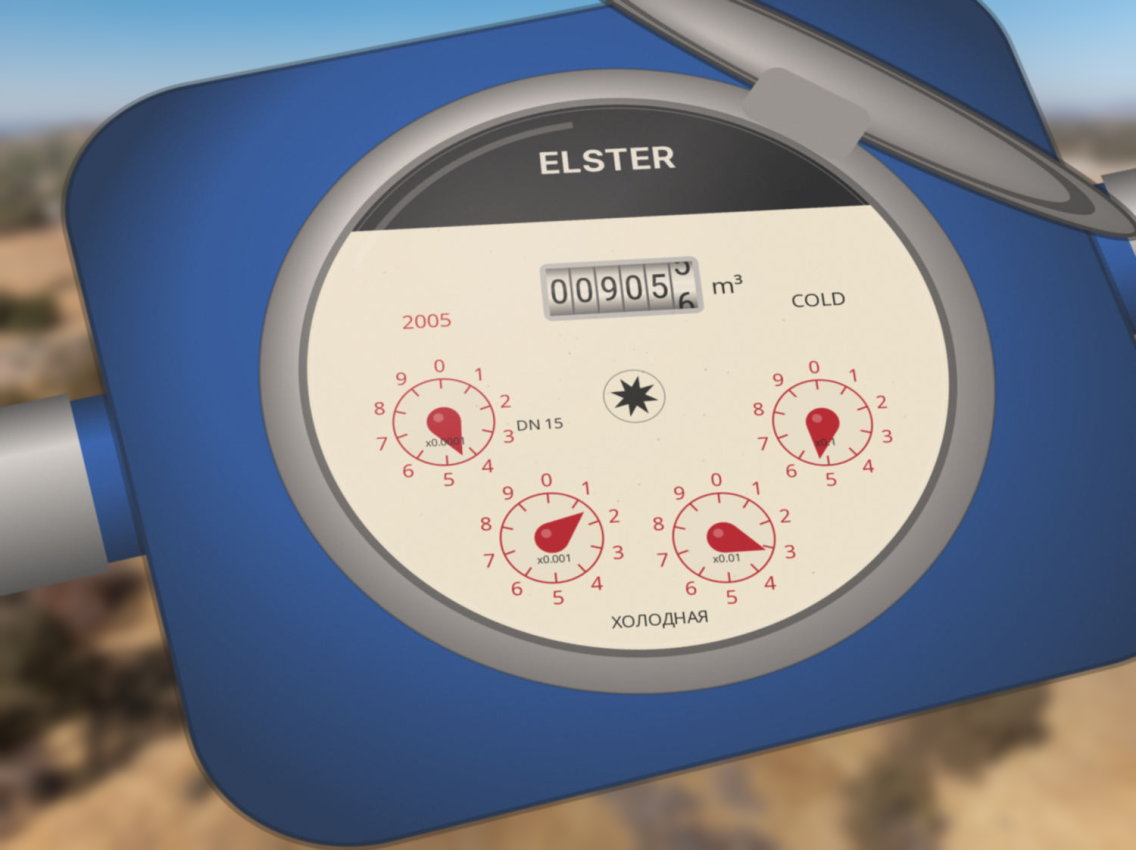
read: value=9055.5314 unit=m³
